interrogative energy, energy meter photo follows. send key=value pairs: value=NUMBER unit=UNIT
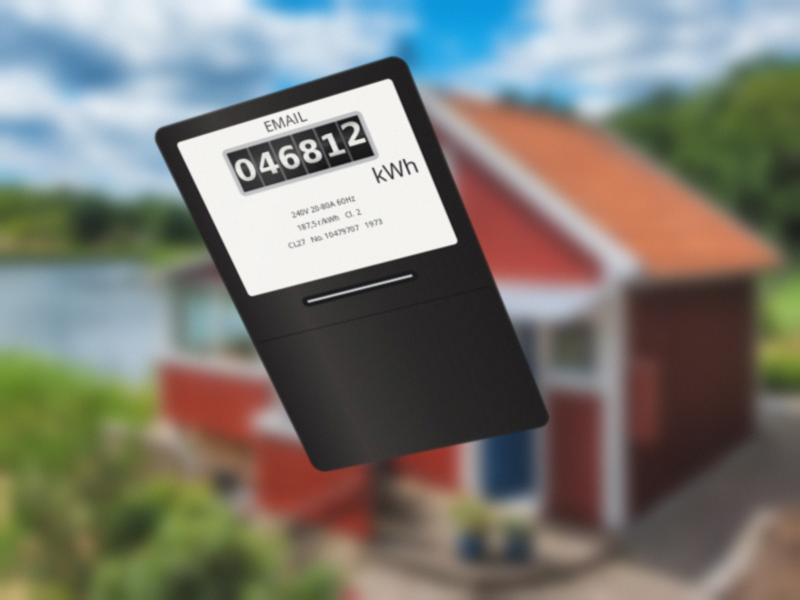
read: value=46812 unit=kWh
